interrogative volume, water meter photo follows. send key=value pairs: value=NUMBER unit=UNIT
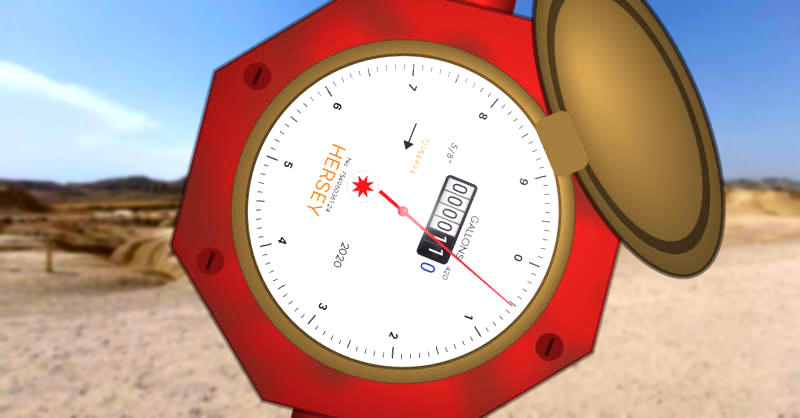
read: value=110.5 unit=gal
